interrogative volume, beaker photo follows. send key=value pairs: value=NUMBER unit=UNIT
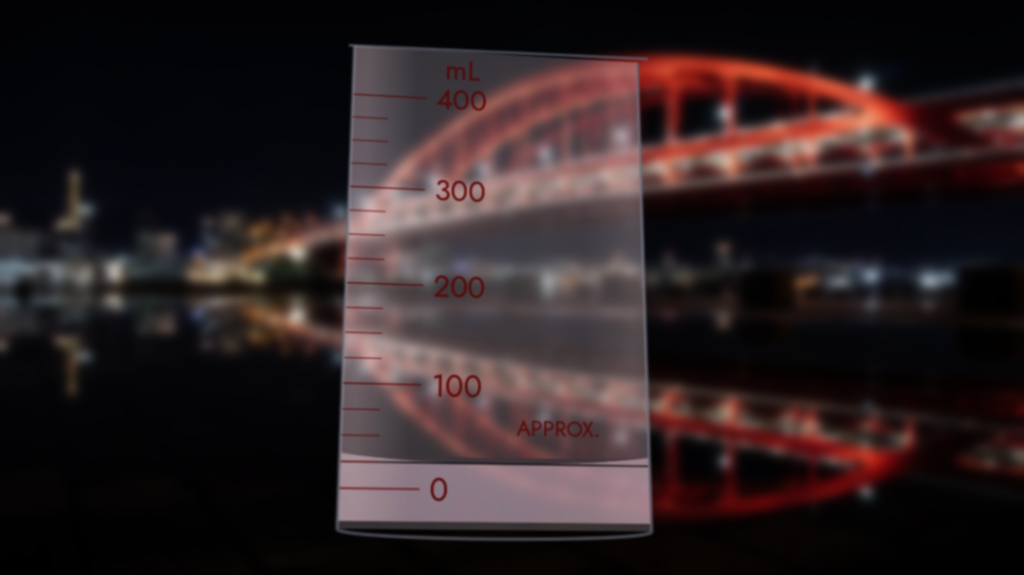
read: value=25 unit=mL
